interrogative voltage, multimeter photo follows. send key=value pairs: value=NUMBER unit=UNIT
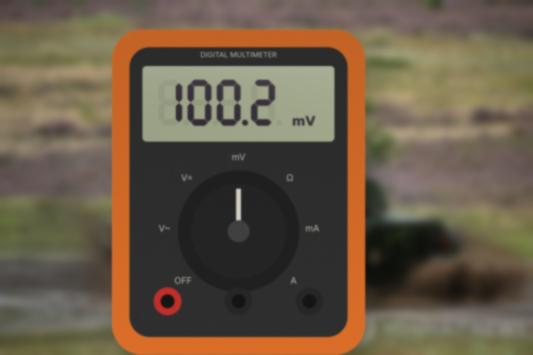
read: value=100.2 unit=mV
